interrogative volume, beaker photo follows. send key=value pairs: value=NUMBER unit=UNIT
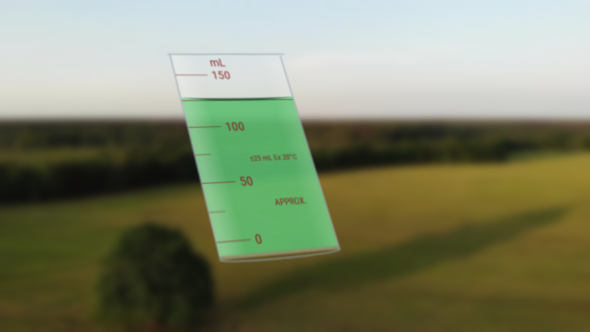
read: value=125 unit=mL
